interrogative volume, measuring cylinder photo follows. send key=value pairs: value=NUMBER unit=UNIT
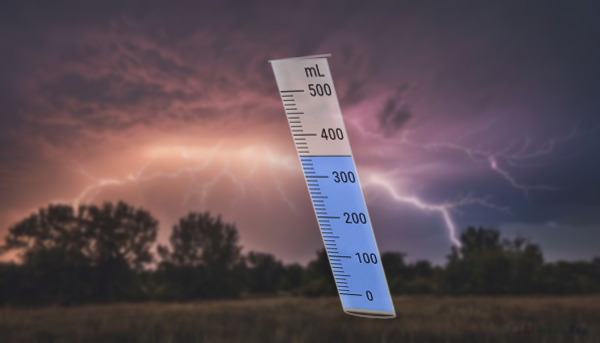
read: value=350 unit=mL
